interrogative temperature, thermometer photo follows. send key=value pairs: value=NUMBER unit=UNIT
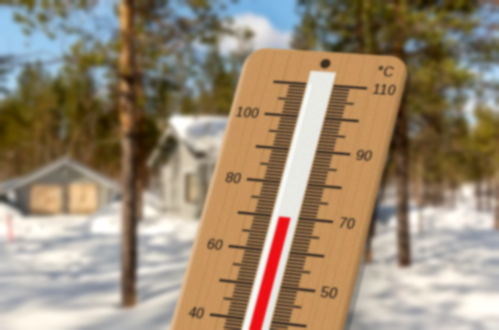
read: value=70 unit=°C
